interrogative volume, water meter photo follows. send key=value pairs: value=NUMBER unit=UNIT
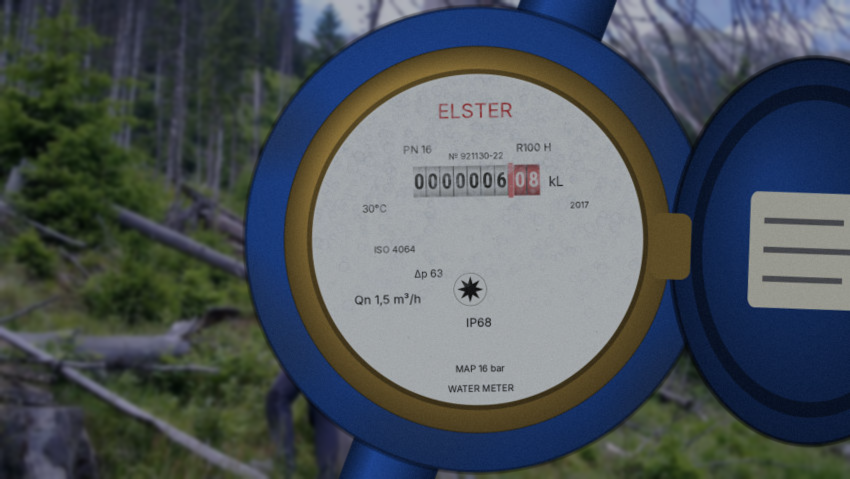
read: value=6.08 unit=kL
